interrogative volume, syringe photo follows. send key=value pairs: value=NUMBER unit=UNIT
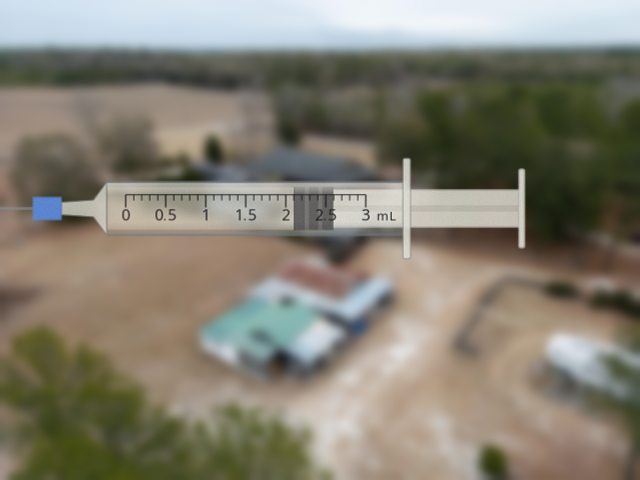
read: value=2.1 unit=mL
